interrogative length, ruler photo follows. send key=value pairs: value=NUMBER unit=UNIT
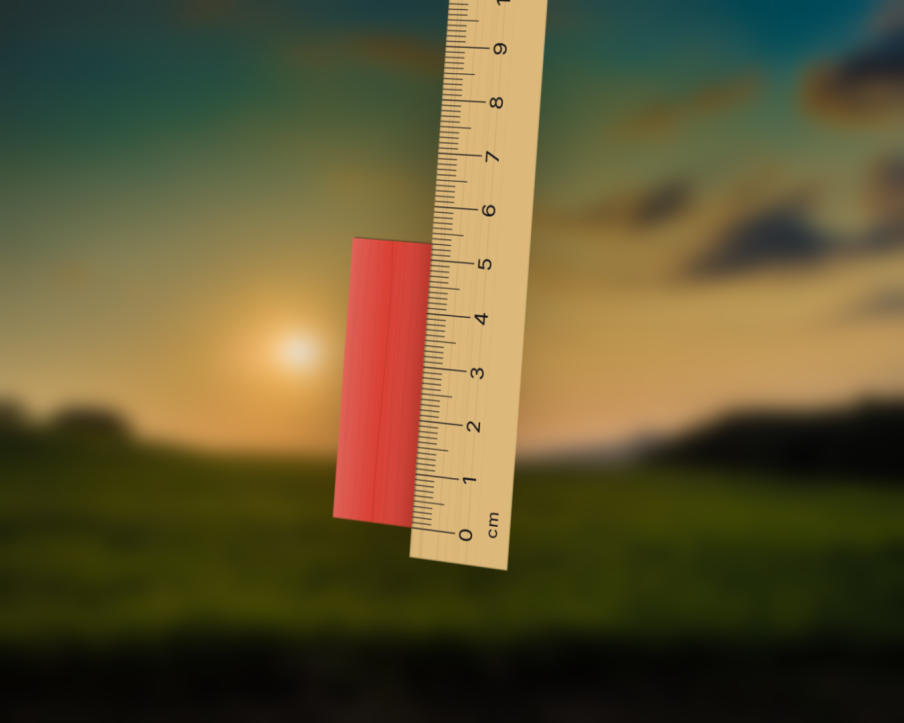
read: value=5.3 unit=cm
